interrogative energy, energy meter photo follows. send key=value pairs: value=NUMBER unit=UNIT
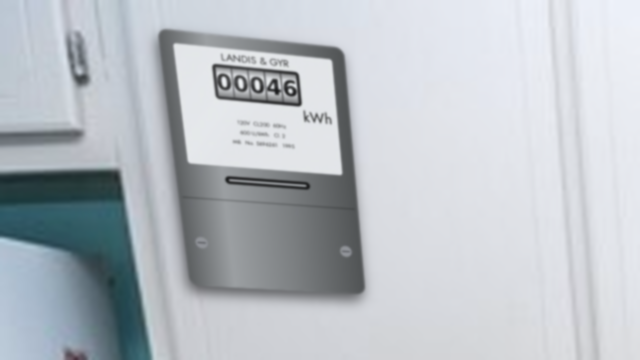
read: value=46 unit=kWh
